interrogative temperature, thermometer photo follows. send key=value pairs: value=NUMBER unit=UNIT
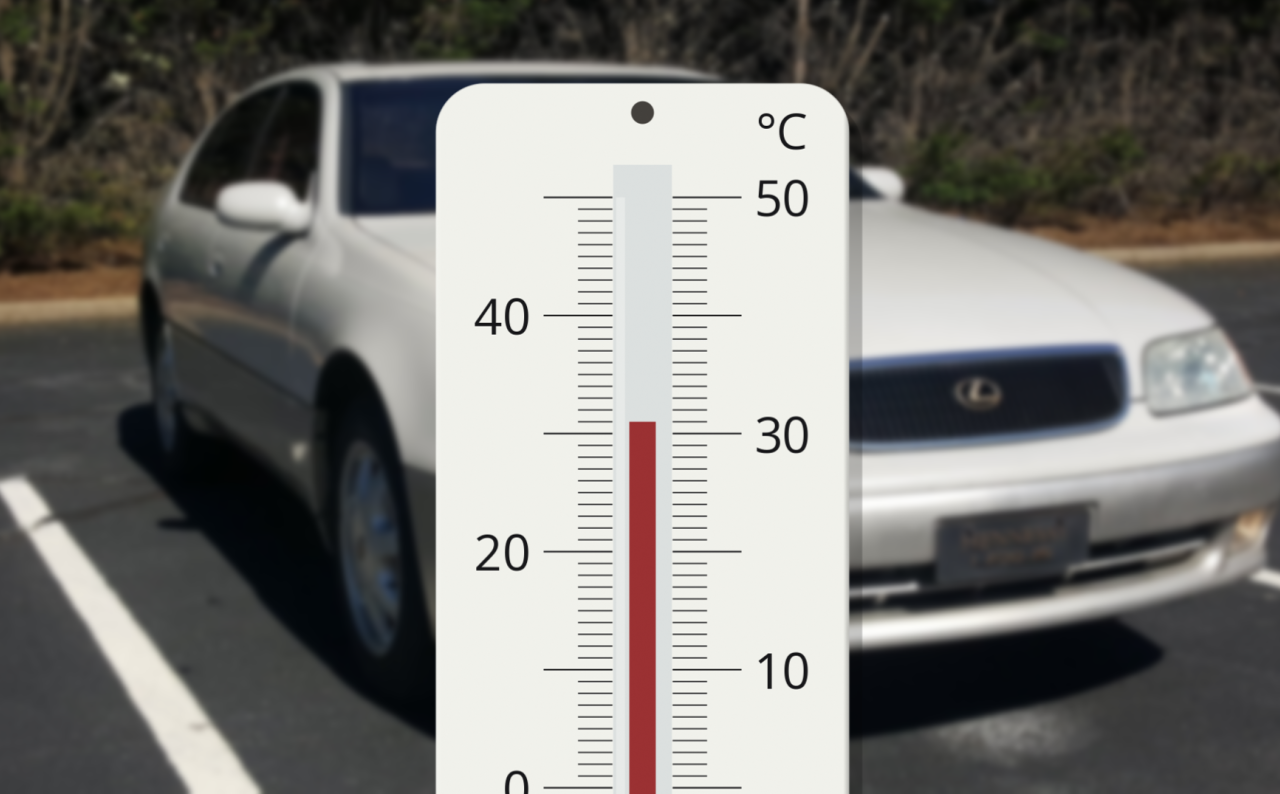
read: value=31 unit=°C
